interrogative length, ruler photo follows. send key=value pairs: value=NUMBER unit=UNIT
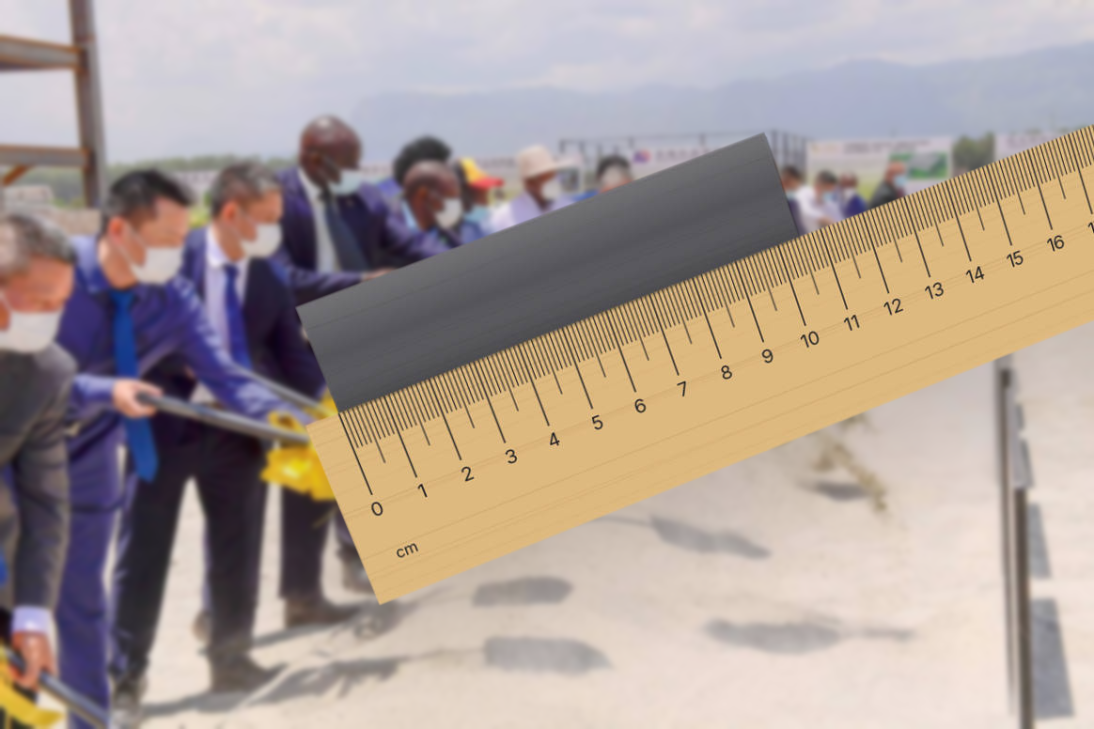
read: value=10.5 unit=cm
